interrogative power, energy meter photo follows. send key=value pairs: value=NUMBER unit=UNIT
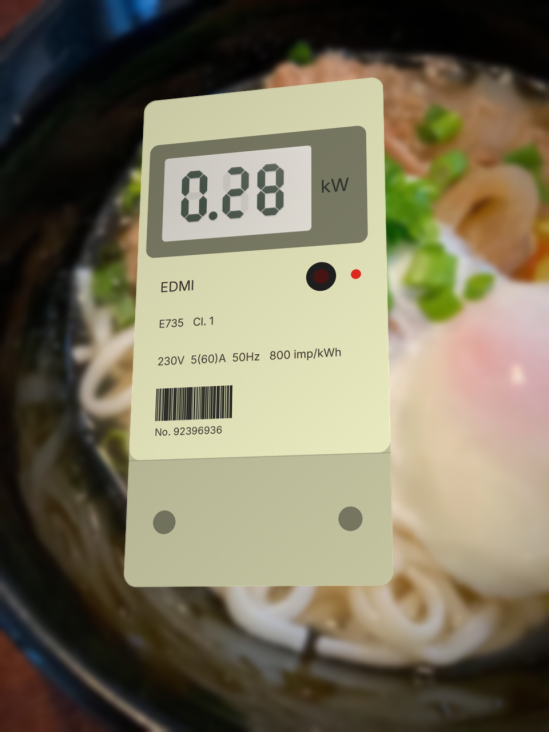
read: value=0.28 unit=kW
